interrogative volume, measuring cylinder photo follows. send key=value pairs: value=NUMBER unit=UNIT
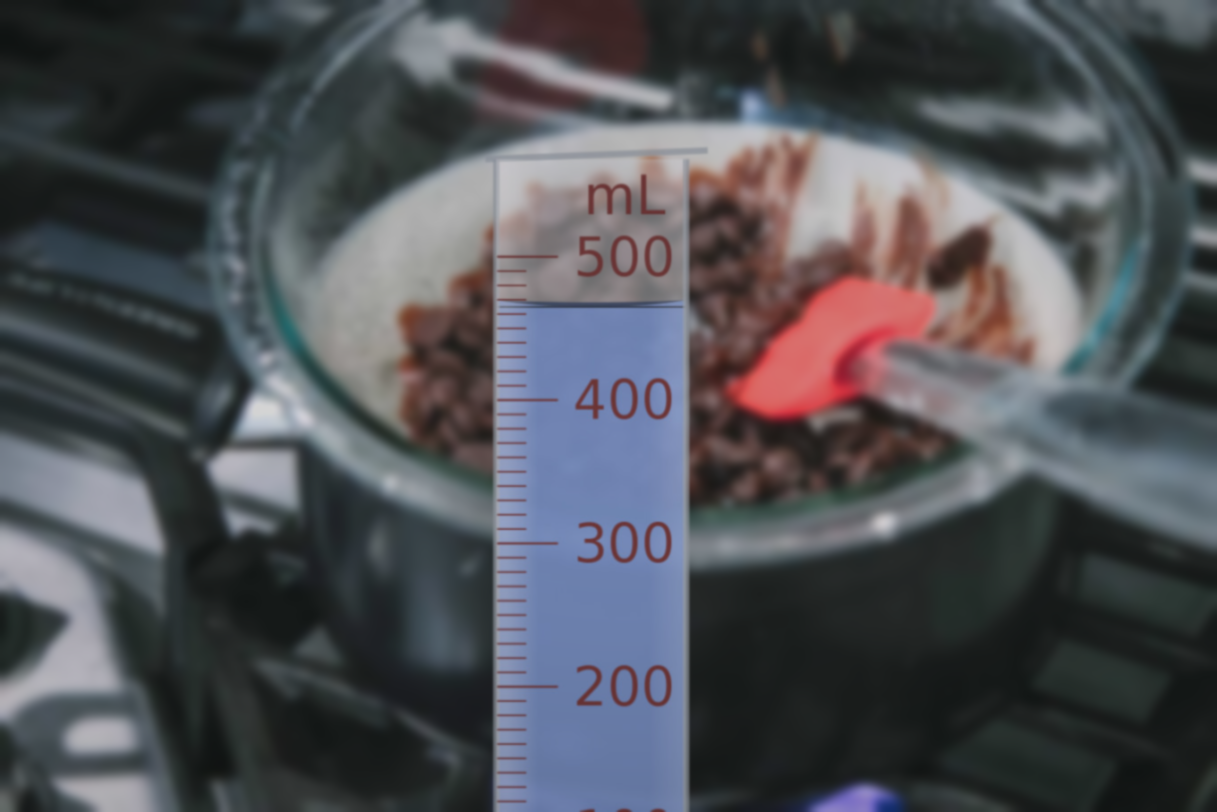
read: value=465 unit=mL
